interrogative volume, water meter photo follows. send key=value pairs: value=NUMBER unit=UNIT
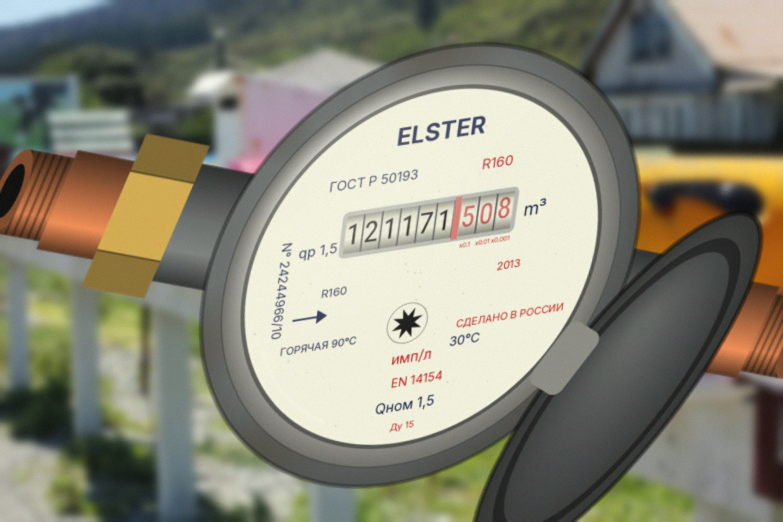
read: value=121171.508 unit=m³
